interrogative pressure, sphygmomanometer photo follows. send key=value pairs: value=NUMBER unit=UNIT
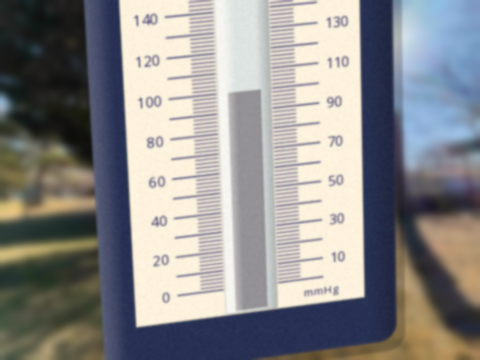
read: value=100 unit=mmHg
